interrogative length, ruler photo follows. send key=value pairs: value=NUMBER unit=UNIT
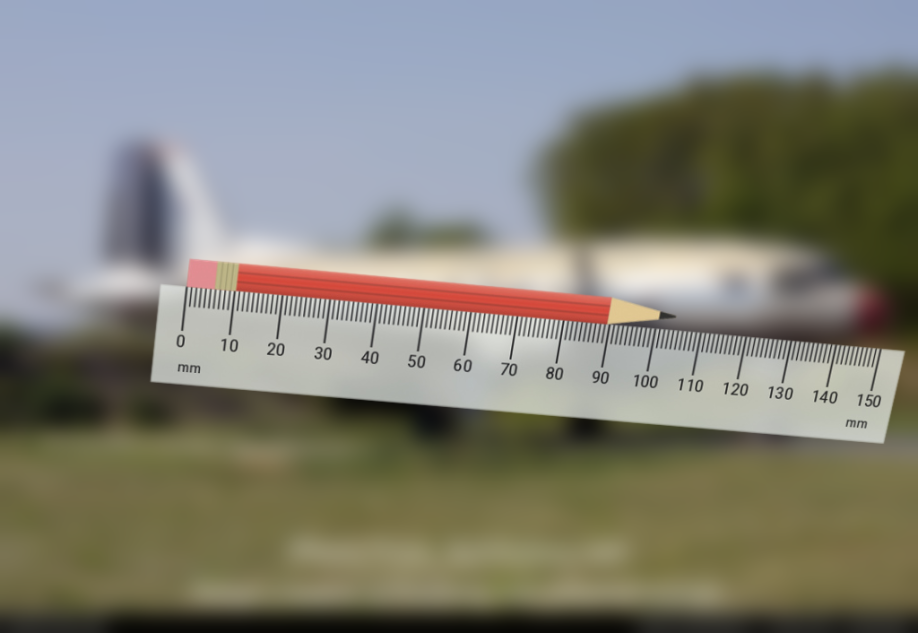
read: value=104 unit=mm
